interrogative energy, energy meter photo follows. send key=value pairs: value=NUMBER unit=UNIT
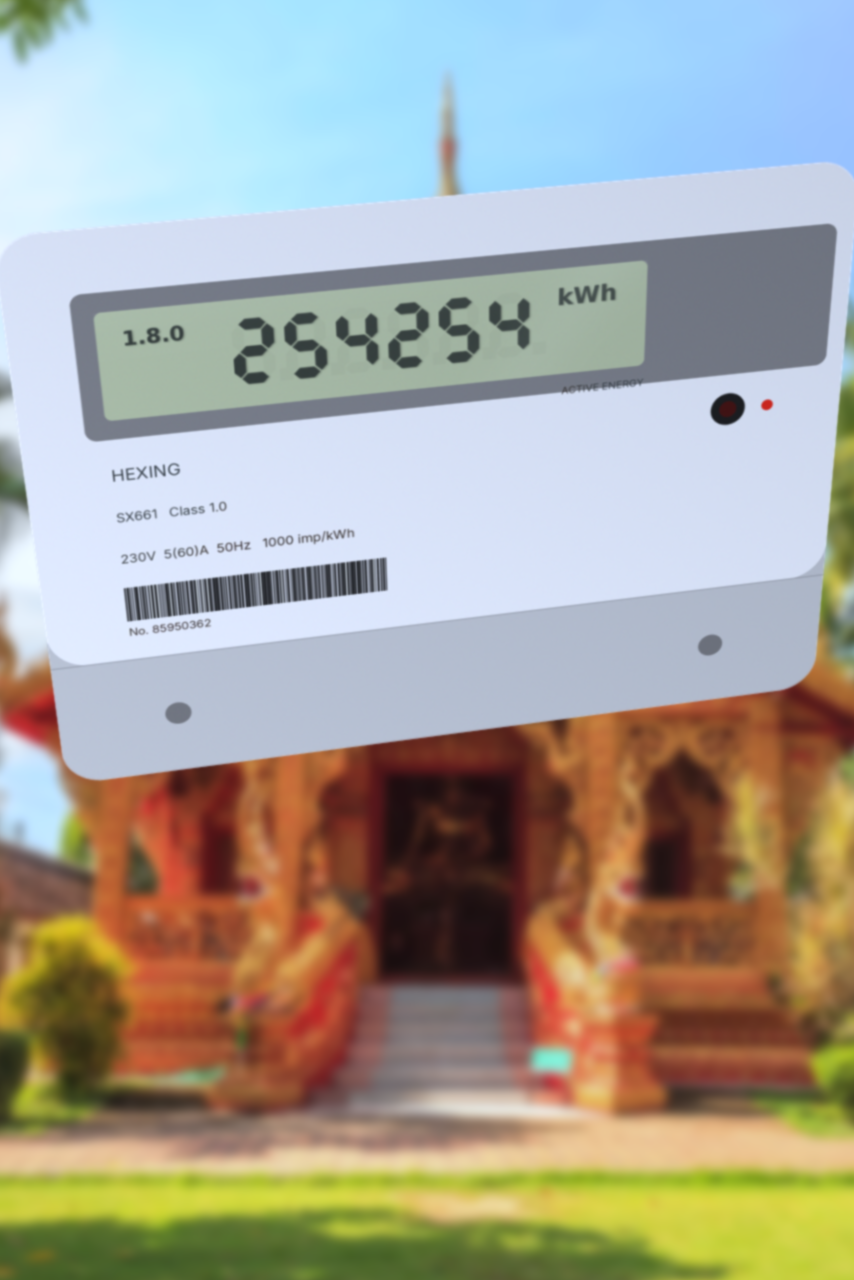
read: value=254254 unit=kWh
